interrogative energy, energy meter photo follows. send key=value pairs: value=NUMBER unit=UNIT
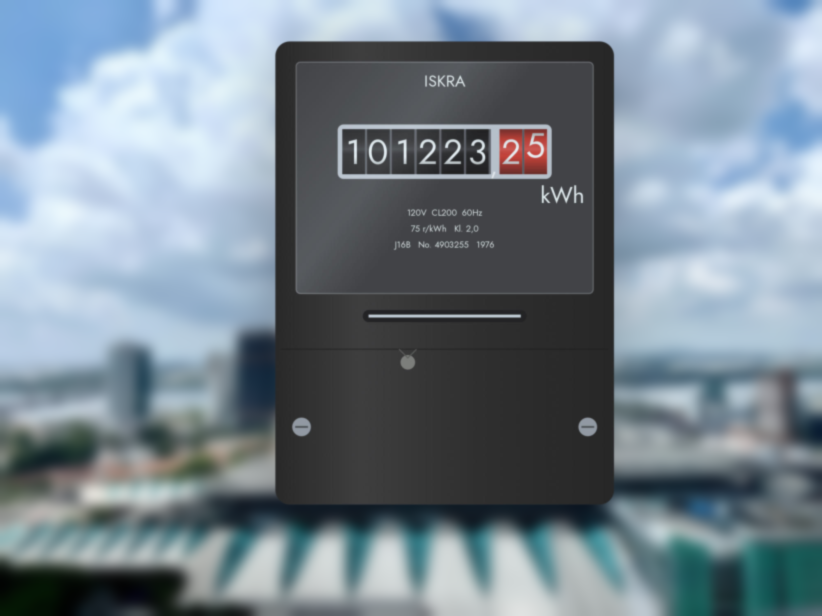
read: value=101223.25 unit=kWh
